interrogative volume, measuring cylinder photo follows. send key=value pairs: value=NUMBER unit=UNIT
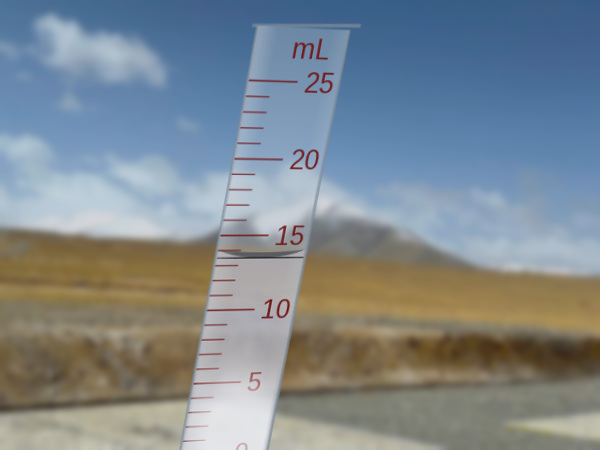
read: value=13.5 unit=mL
